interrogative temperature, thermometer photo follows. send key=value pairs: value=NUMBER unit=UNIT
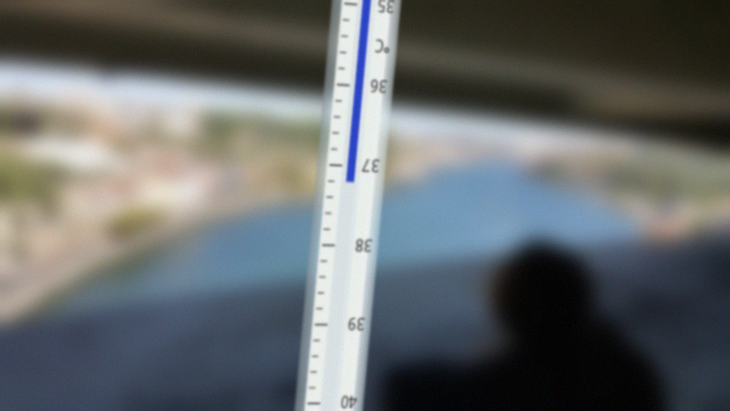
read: value=37.2 unit=°C
